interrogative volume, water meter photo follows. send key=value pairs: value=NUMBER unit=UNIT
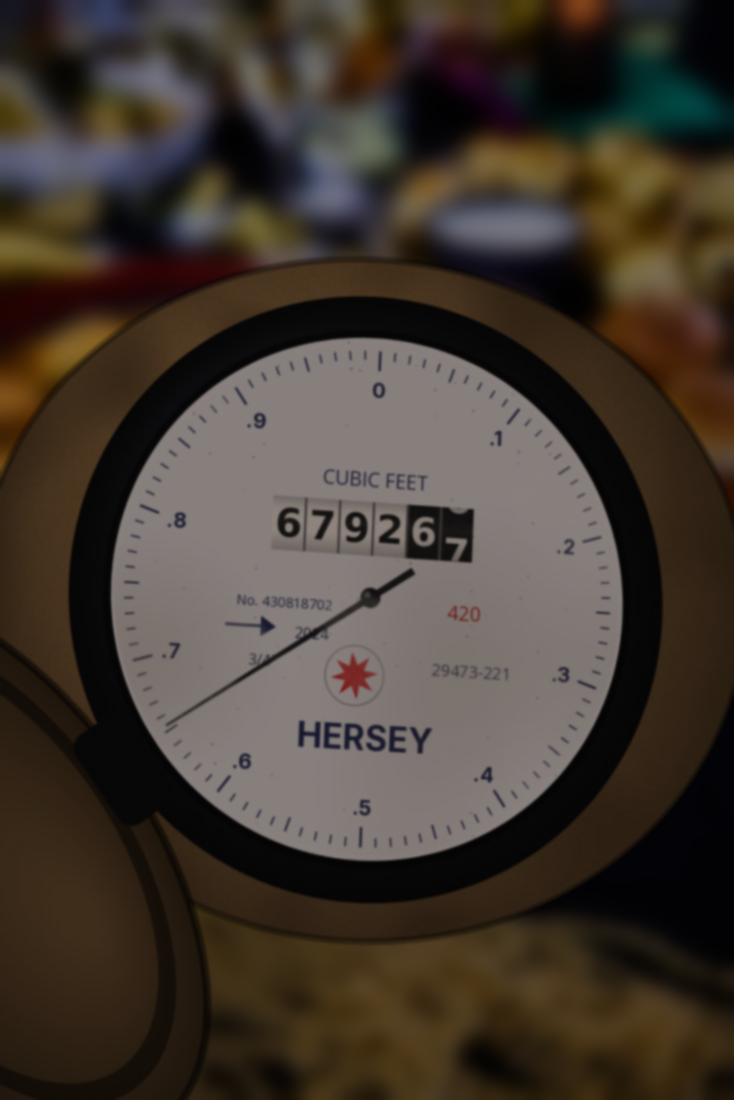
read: value=679266.65 unit=ft³
